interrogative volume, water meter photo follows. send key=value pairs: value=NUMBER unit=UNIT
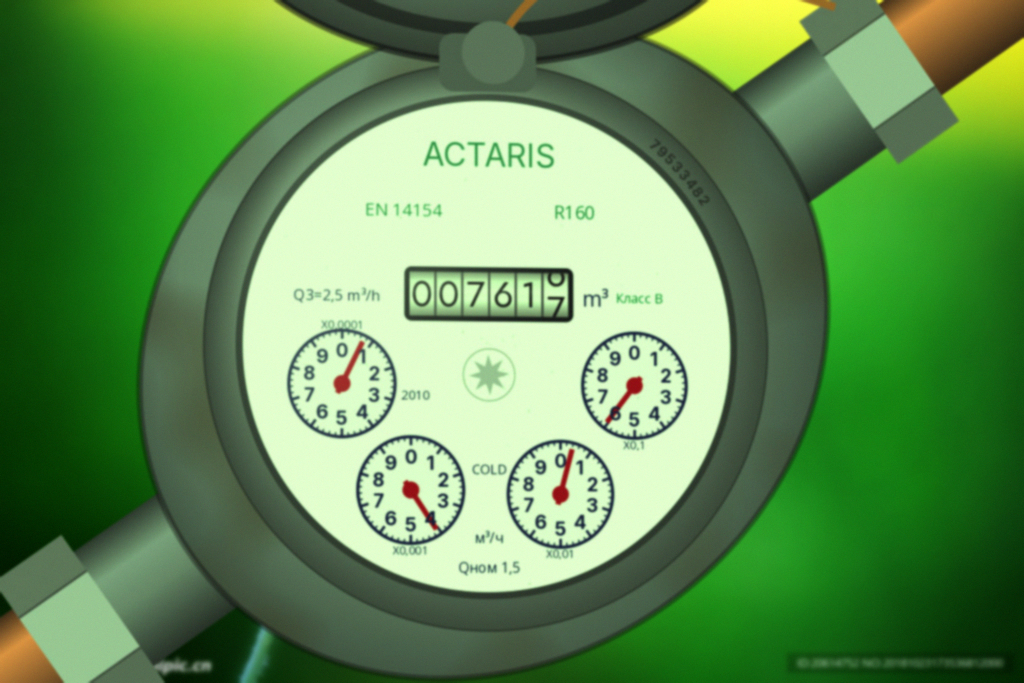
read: value=7616.6040 unit=m³
